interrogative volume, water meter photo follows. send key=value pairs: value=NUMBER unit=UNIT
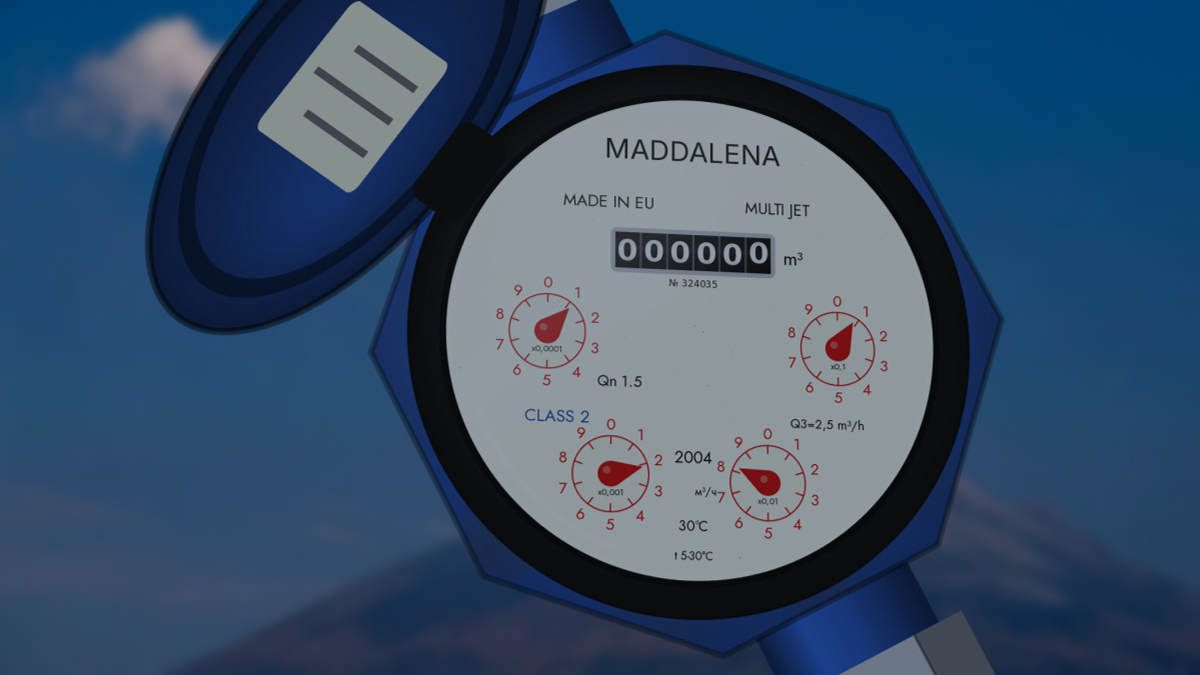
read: value=0.0821 unit=m³
